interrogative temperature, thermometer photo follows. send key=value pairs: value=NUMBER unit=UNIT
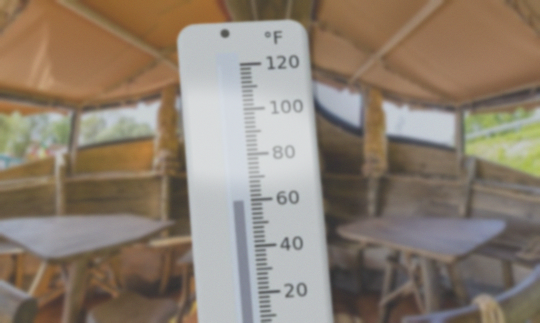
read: value=60 unit=°F
